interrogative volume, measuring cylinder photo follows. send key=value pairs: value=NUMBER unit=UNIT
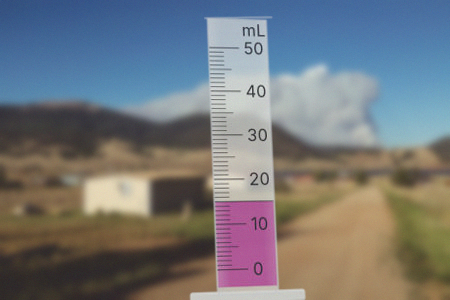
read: value=15 unit=mL
